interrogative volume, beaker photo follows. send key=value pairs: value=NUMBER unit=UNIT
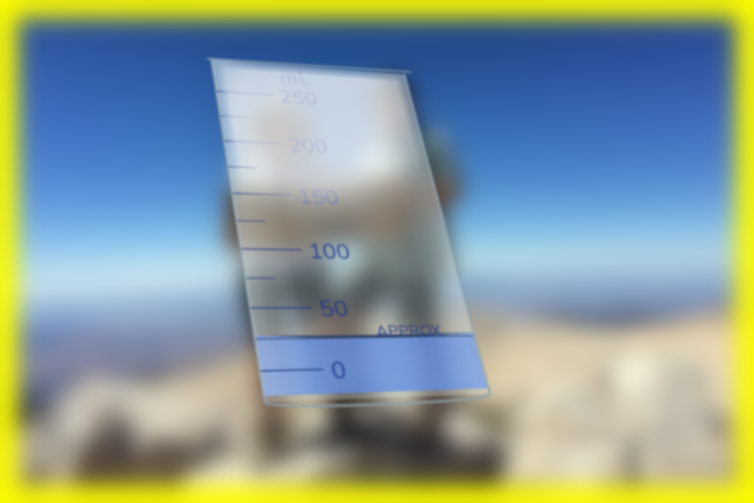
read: value=25 unit=mL
